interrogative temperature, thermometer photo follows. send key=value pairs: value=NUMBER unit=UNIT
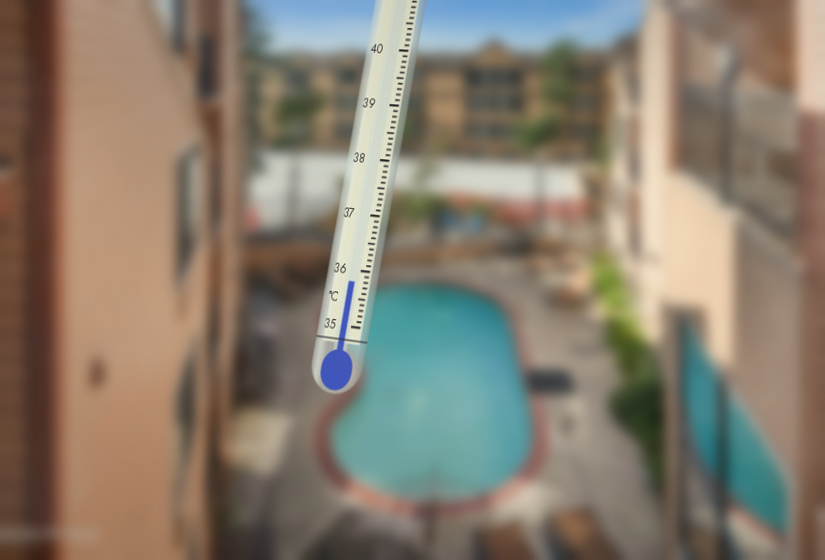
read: value=35.8 unit=°C
